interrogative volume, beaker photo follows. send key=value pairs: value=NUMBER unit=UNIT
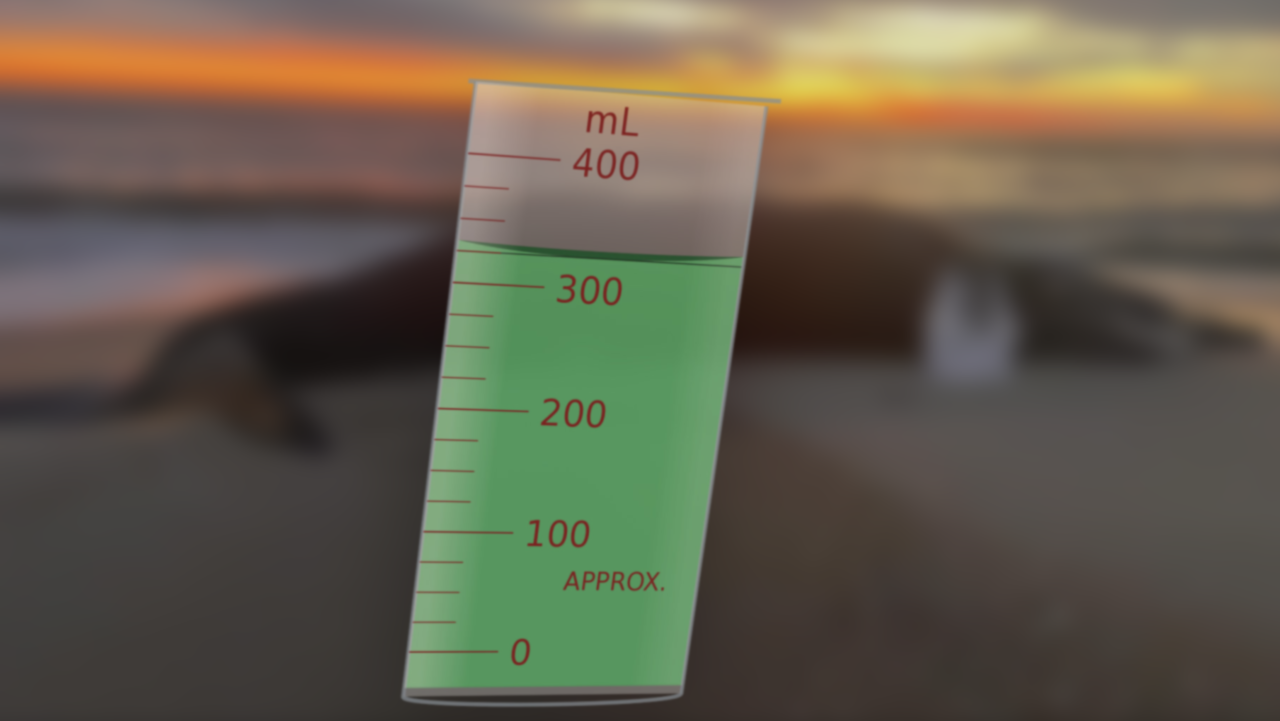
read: value=325 unit=mL
